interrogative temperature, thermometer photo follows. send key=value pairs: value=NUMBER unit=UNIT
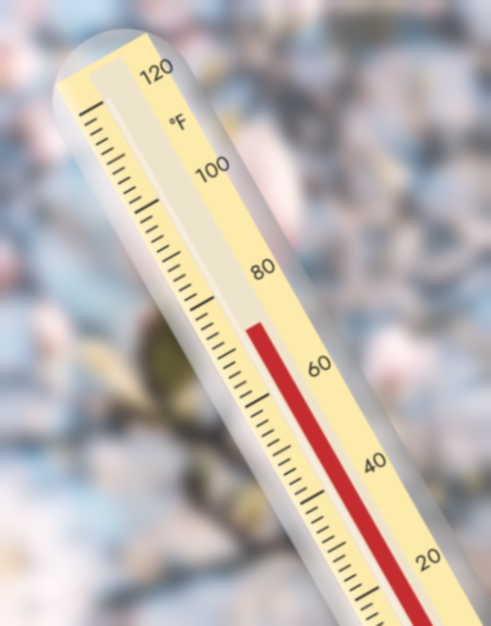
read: value=72 unit=°F
